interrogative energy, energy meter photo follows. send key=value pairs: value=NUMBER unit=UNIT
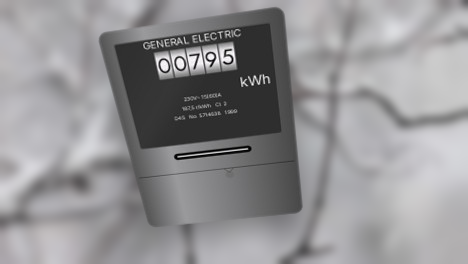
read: value=795 unit=kWh
